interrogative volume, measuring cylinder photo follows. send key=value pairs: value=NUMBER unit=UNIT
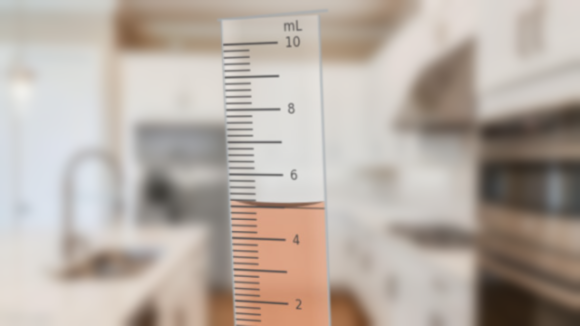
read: value=5 unit=mL
